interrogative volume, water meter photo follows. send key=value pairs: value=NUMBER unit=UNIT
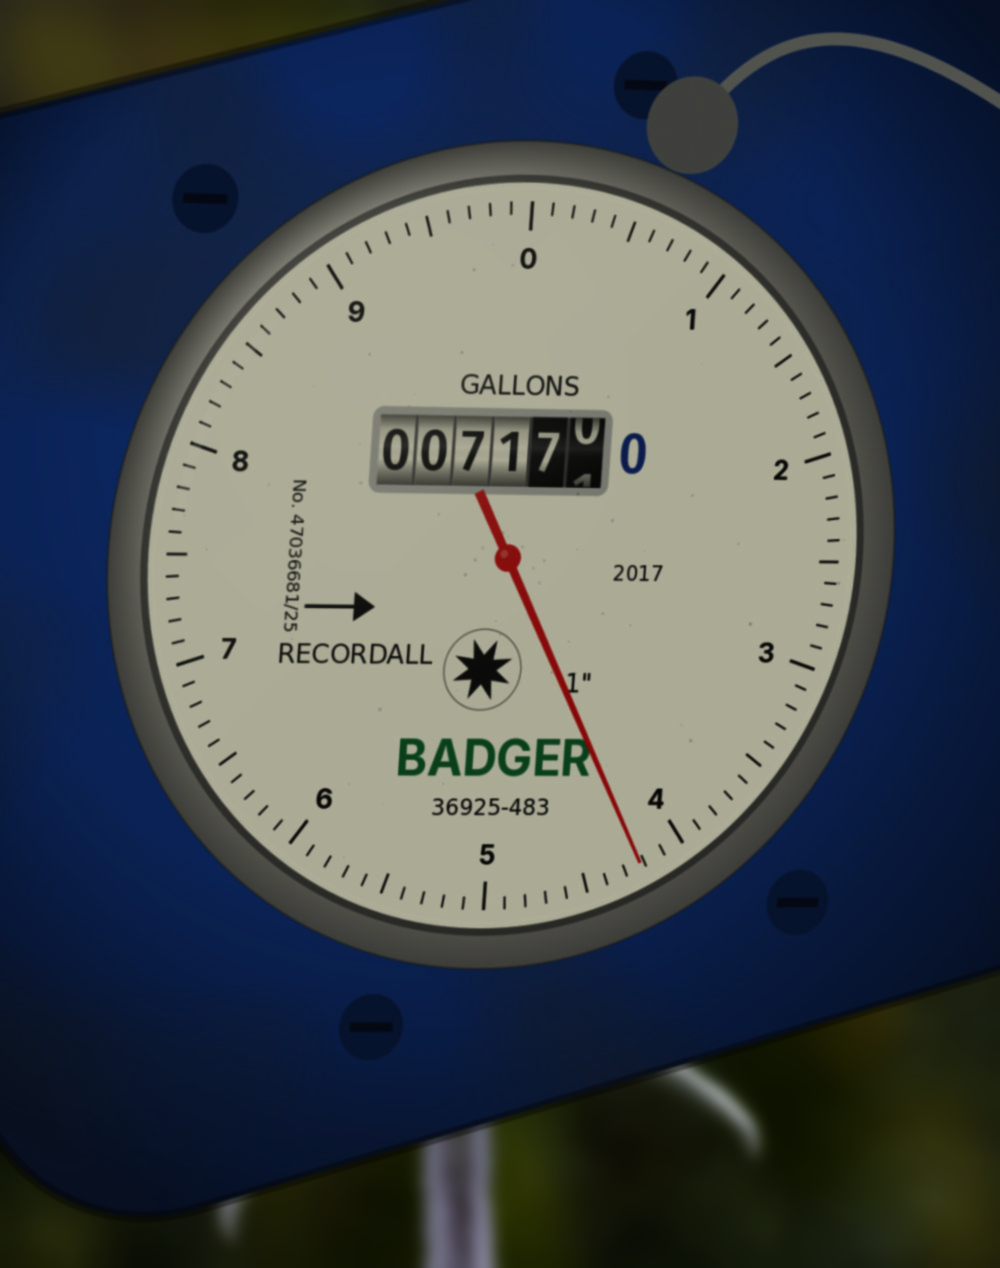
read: value=71704.2 unit=gal
